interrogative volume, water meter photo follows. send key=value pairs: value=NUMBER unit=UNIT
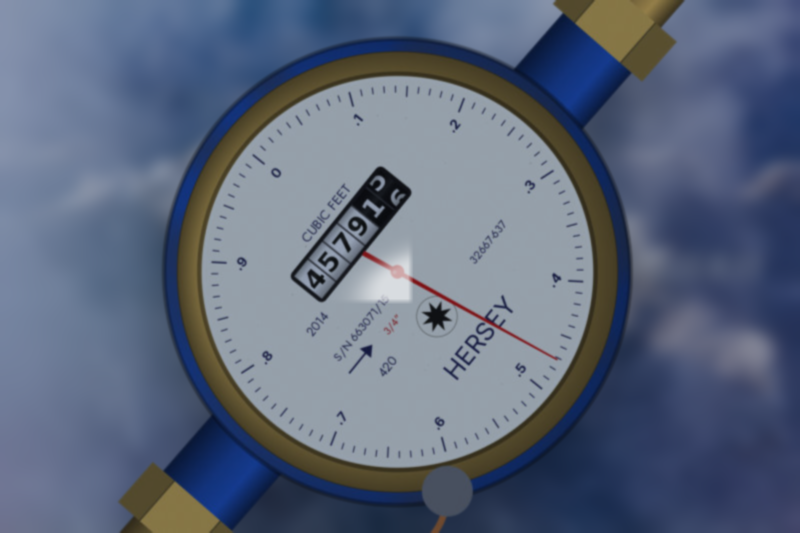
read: value=457915.47 unit=ft³
